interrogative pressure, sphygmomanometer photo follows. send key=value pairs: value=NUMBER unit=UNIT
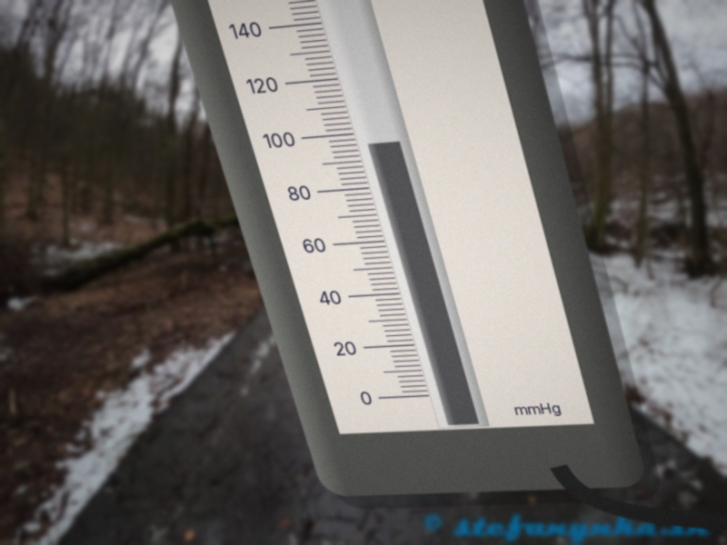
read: value=96 unit=mmHg
